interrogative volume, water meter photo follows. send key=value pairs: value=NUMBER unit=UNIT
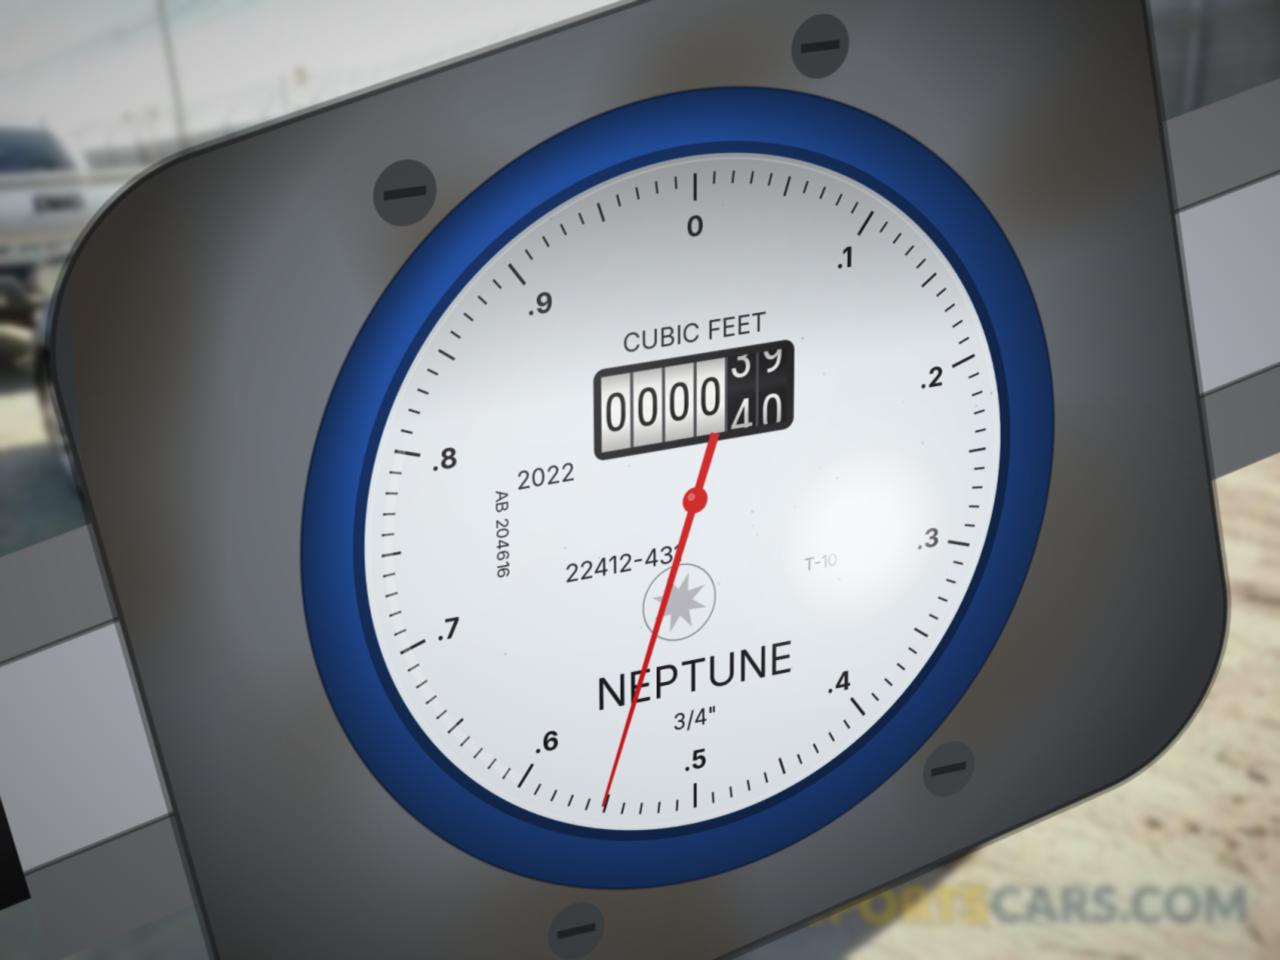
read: value=39.55 unit=ft³
